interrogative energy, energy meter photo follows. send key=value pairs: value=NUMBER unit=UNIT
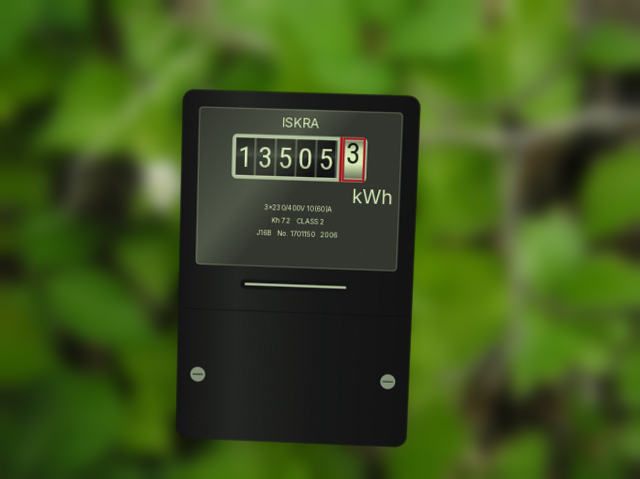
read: value=13505.3 unit=kWh
